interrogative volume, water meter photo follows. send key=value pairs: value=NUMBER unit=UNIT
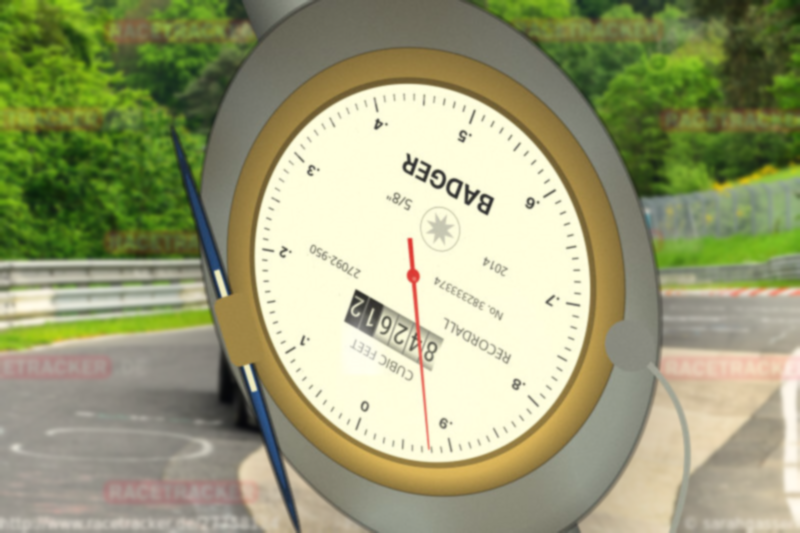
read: value=842611.92 unit=ft³
